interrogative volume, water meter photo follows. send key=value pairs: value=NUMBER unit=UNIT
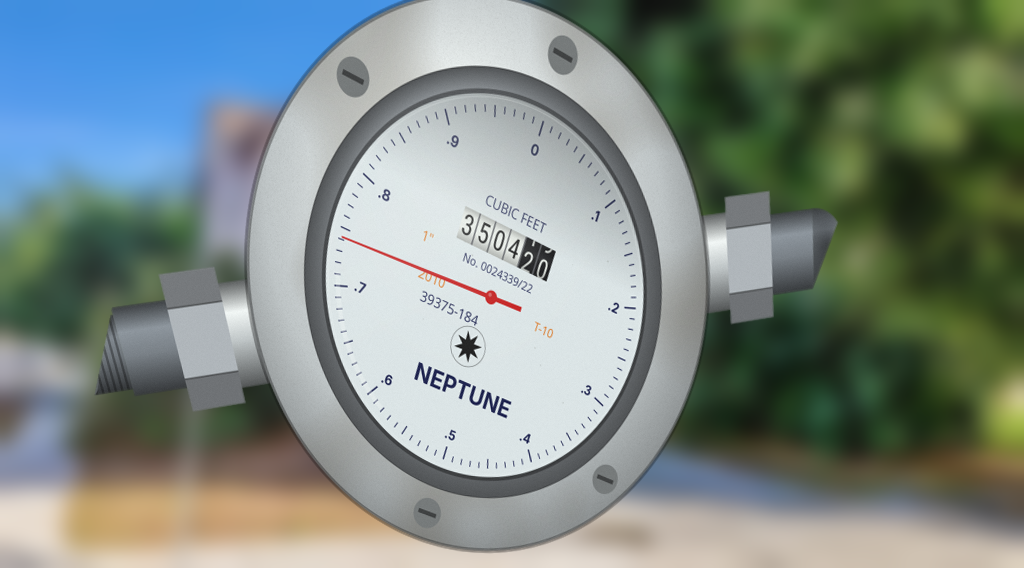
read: value=350419.74 unit=ft³
